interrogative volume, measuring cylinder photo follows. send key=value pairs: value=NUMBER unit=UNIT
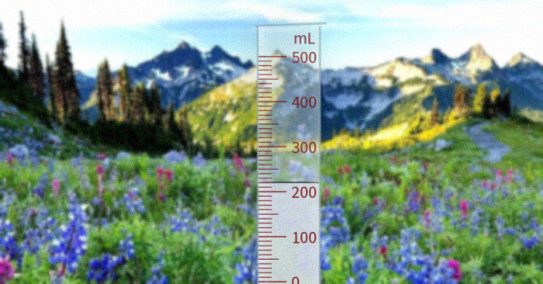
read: value=220 unit=mL
